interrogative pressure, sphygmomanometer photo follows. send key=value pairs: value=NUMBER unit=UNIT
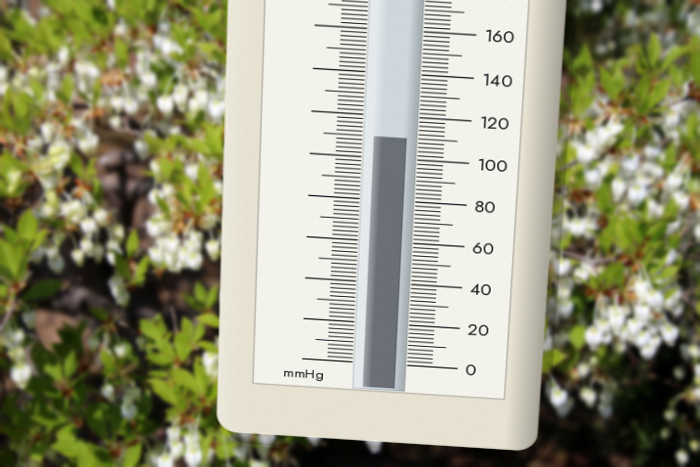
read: value=110 unit=mmHg
